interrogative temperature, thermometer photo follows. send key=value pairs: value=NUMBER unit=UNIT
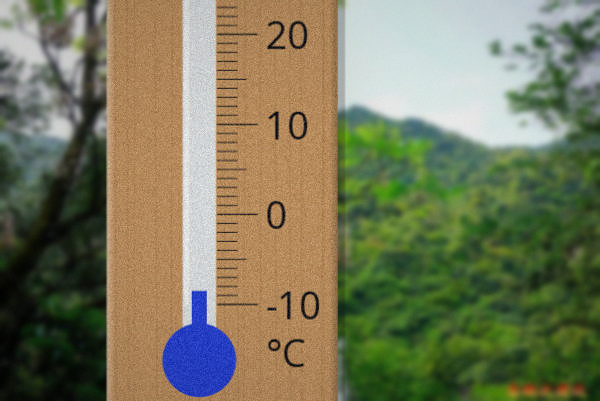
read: value=-8.5 unit=°C
